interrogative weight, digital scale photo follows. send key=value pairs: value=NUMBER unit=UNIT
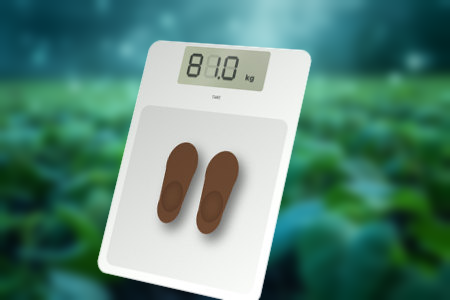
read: value=81.0 unit=kg
